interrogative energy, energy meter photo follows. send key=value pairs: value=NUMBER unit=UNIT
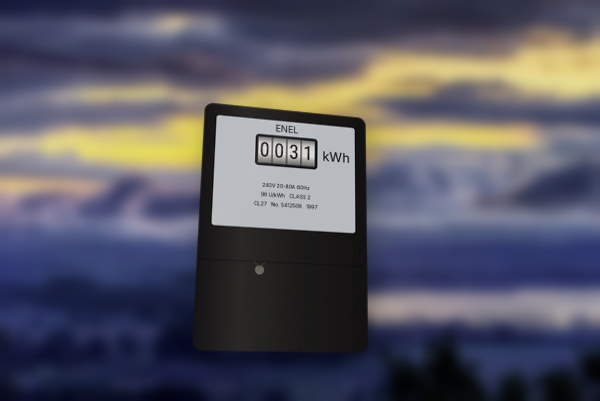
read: value=31 unit=kWh
